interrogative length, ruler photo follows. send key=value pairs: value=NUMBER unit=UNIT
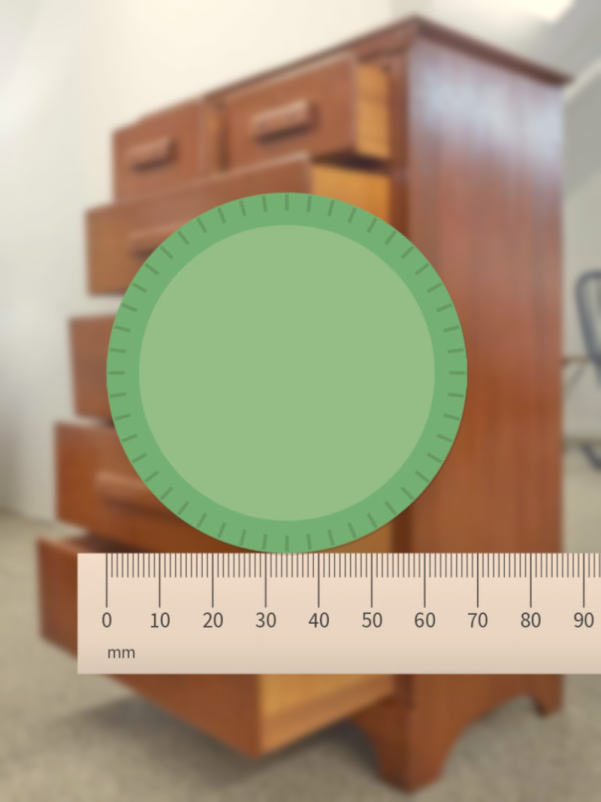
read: value=68 unit=mm
